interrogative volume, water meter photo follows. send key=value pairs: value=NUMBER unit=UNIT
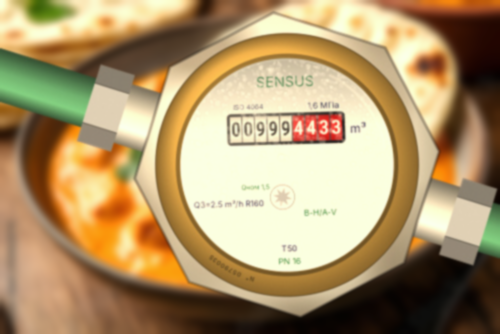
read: value=999.4433 unit=m³
